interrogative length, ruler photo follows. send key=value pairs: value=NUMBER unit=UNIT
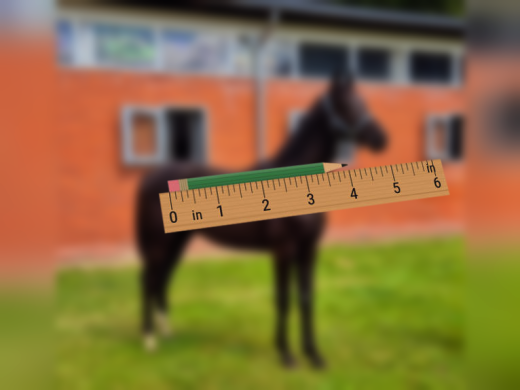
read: value=4 unit=in
